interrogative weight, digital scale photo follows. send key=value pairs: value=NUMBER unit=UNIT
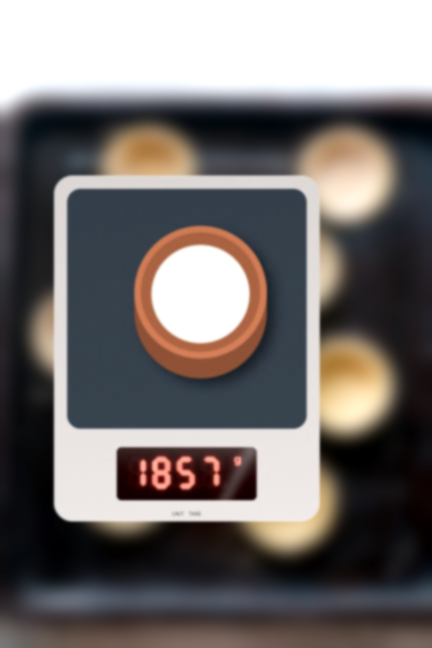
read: value=1857 unit=g
